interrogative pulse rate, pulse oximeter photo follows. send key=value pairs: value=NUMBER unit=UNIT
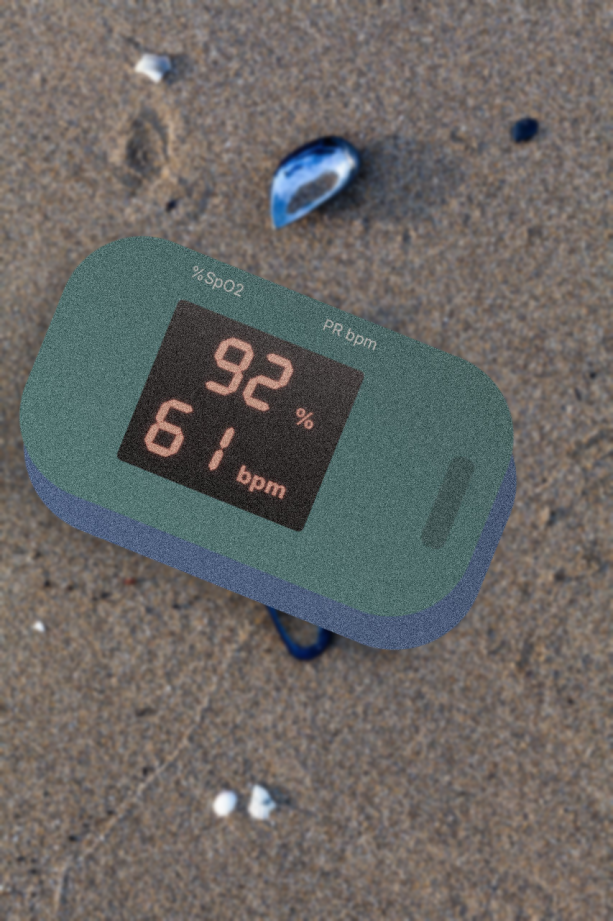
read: value=61 unit=bpm
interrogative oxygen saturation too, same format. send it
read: value=92 unit=%
